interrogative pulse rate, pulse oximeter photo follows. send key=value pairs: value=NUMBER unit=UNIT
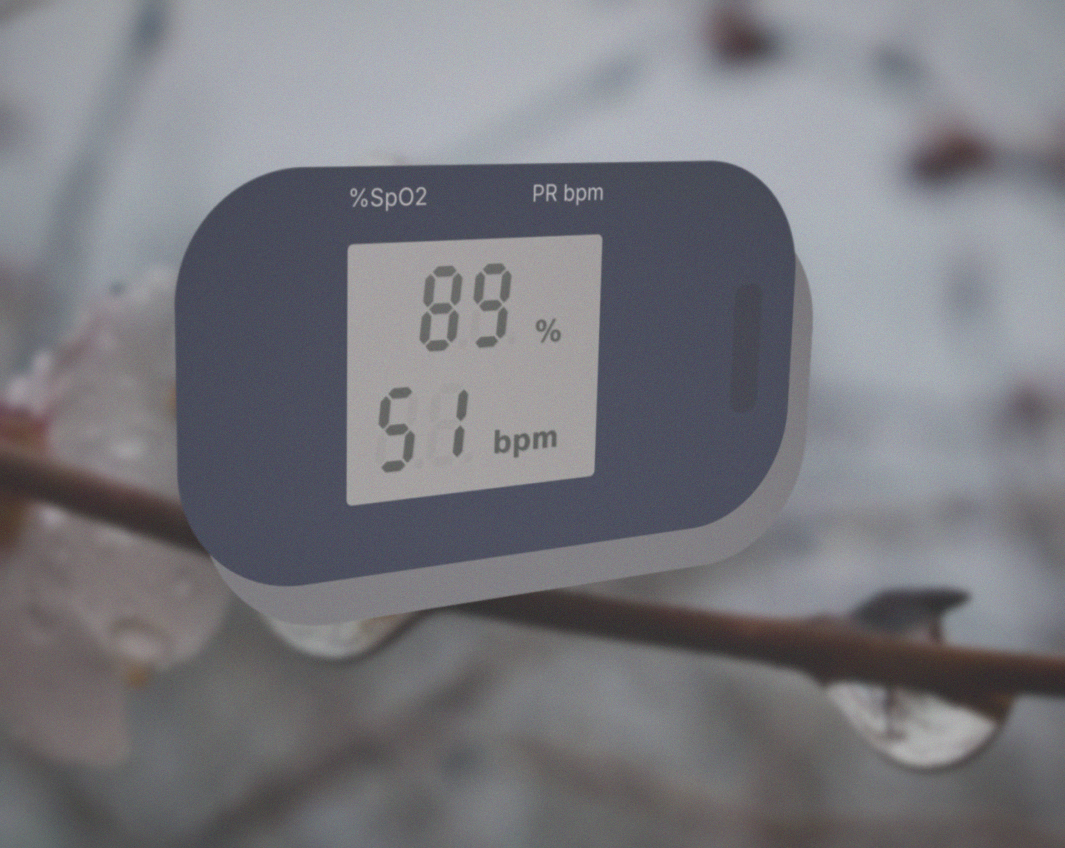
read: value=51 unit=bpm
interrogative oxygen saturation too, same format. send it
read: value=89 unit=%
